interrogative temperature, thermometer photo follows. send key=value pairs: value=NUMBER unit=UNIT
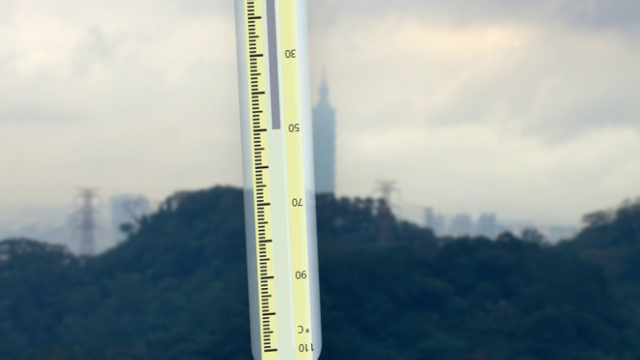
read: value=50 unit=°C
